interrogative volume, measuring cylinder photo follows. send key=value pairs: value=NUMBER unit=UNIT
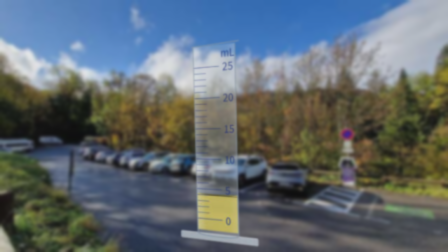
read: value=4 unit=mL
